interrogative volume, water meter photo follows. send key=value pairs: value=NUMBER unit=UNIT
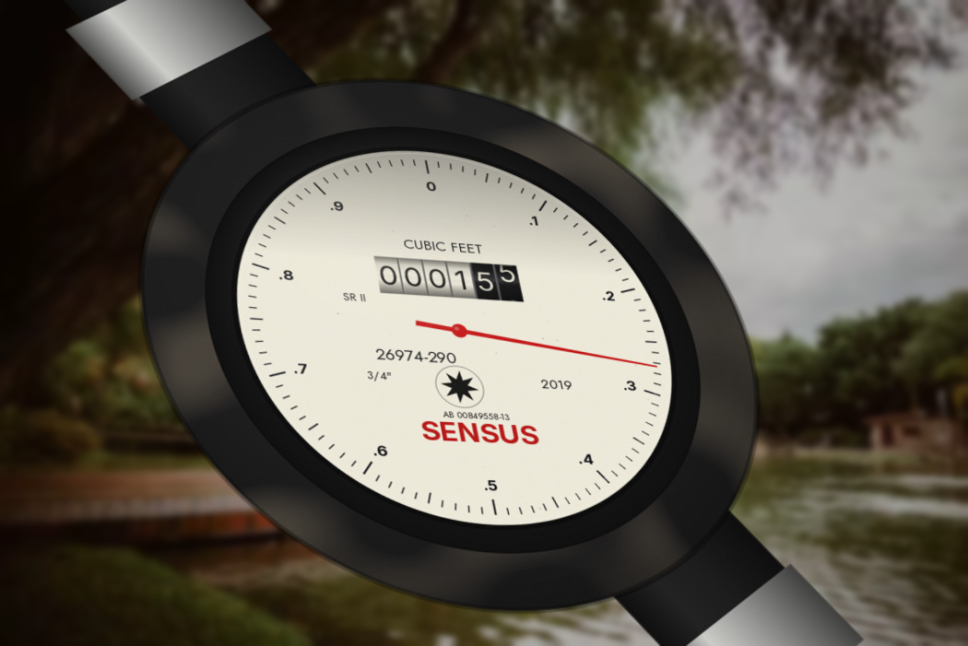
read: value=155.27 unit=ft³
